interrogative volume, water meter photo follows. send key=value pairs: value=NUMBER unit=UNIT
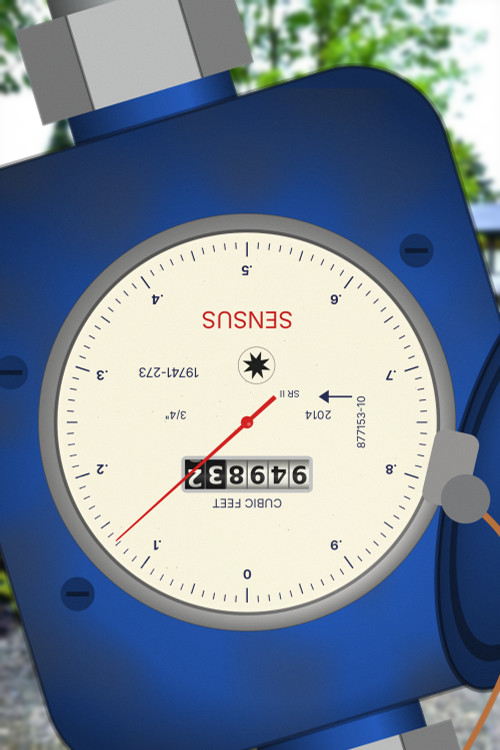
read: value=949832.13 unit=ft³
